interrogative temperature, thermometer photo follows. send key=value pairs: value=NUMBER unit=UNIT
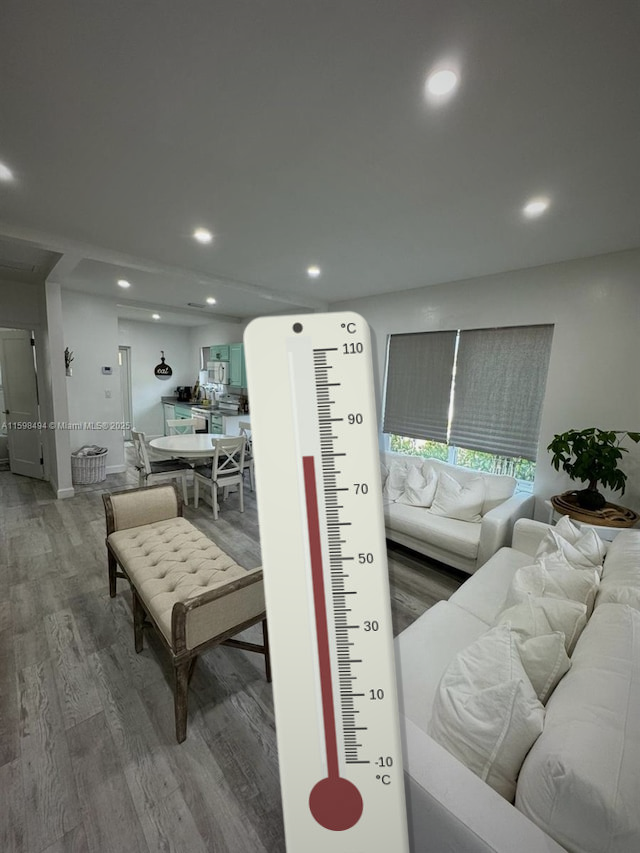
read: value=80 unit=°C
